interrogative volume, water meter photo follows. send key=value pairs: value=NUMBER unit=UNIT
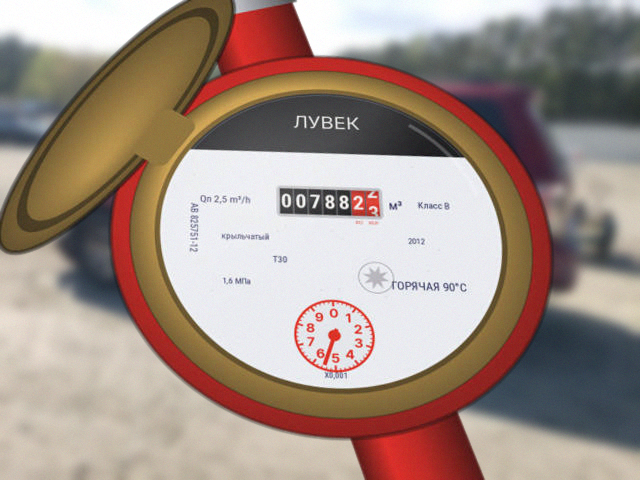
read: value=788.225 unit=m³
